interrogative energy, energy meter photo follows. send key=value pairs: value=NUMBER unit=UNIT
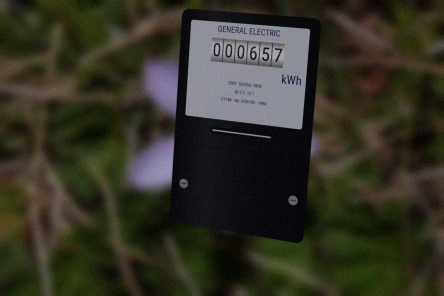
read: value=657 unit=kWh
